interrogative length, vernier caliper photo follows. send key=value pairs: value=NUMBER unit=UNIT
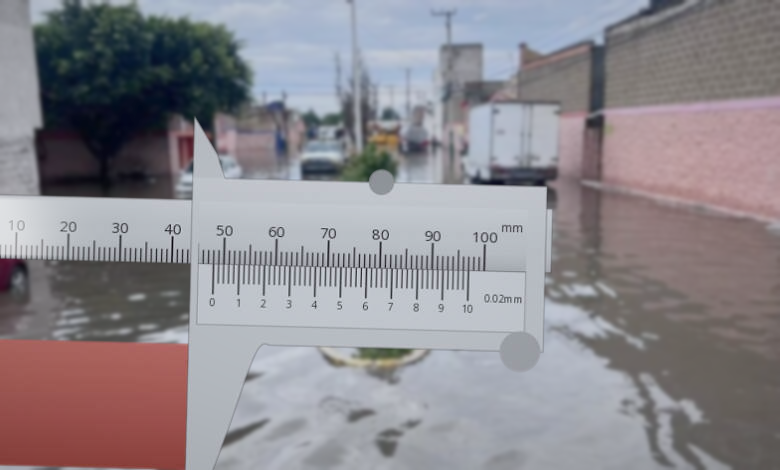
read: value=48.0 unit=mm
